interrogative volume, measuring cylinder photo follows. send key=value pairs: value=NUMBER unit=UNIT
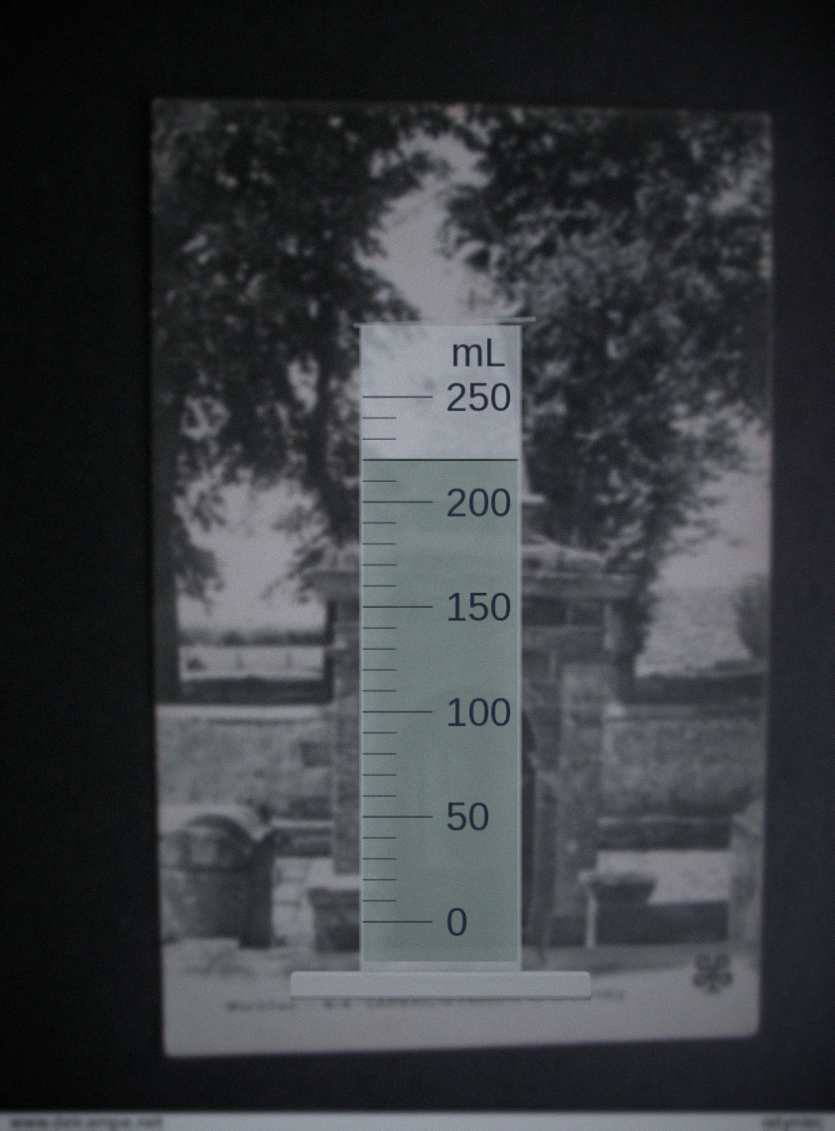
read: value=220 unit=mL
